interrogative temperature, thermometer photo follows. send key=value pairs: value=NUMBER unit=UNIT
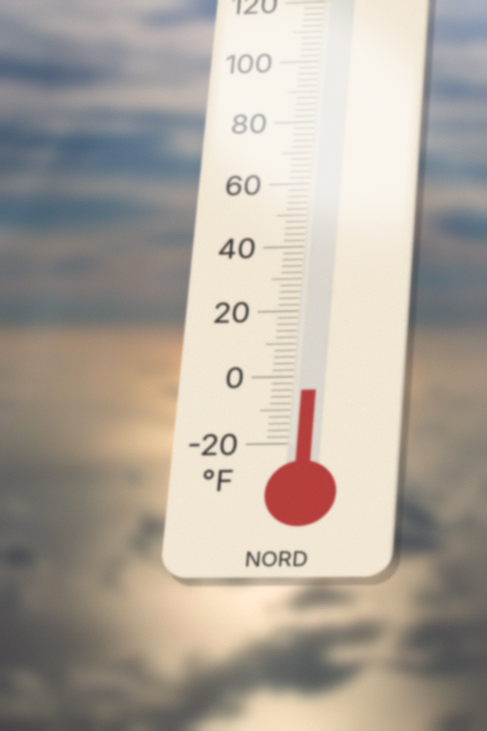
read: value=-4 unit=°F
